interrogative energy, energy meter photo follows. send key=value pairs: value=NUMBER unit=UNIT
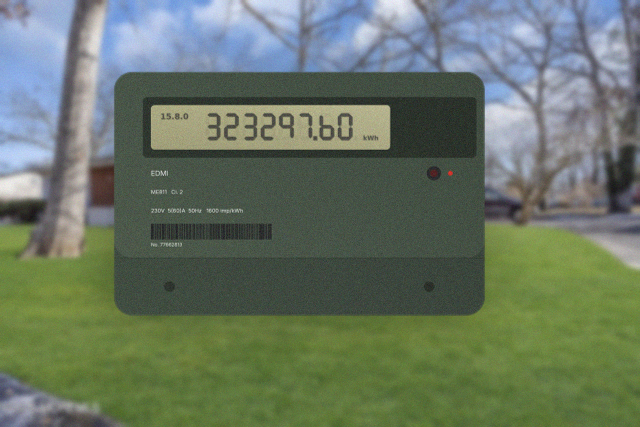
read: value=323297.60 unit=kWh
